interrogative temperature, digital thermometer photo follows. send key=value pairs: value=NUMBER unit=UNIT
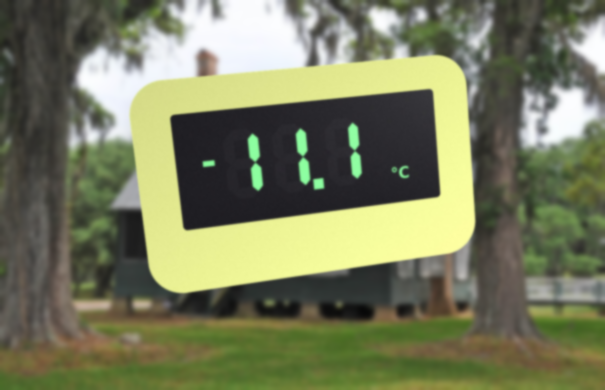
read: value=-11.1 unit=°C
